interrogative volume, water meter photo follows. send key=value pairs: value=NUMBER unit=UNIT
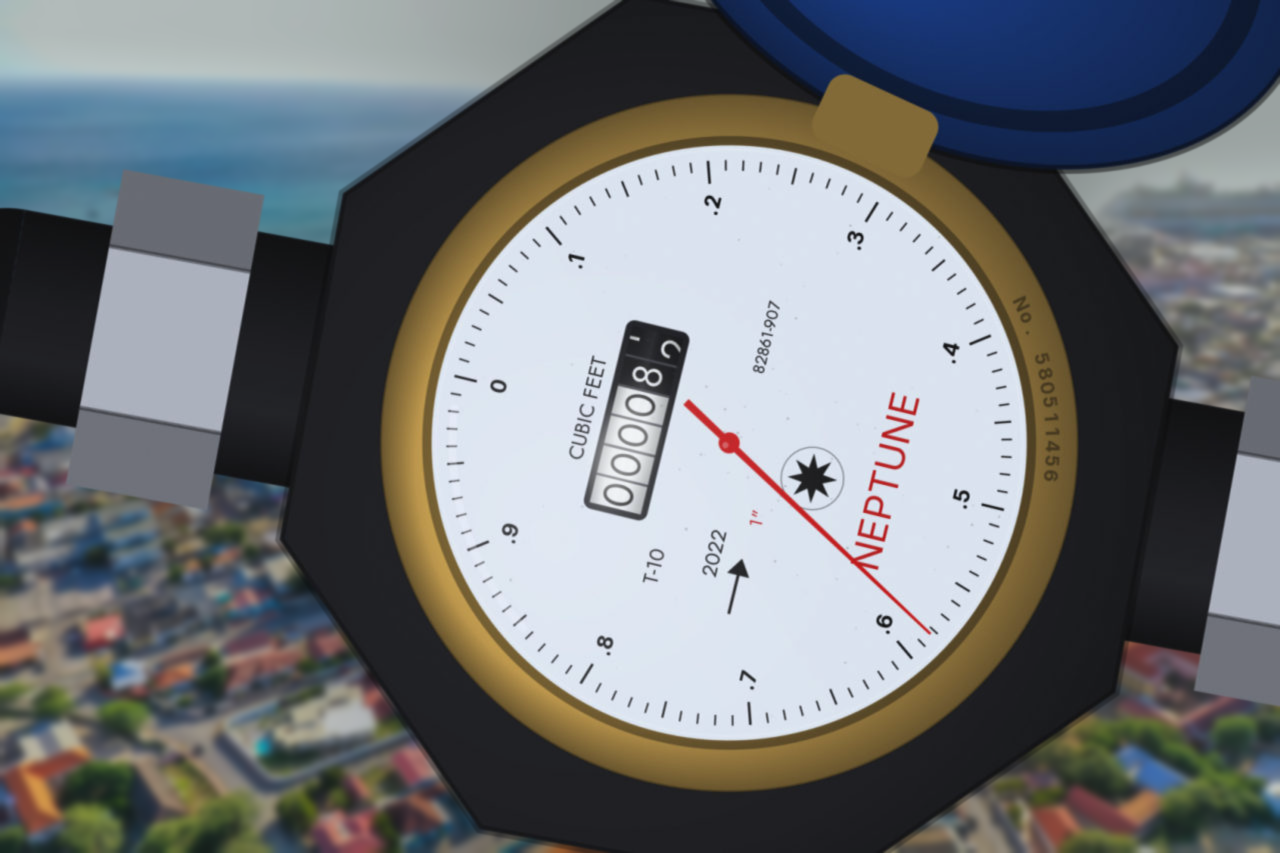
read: value=81.58 unit=ft³
